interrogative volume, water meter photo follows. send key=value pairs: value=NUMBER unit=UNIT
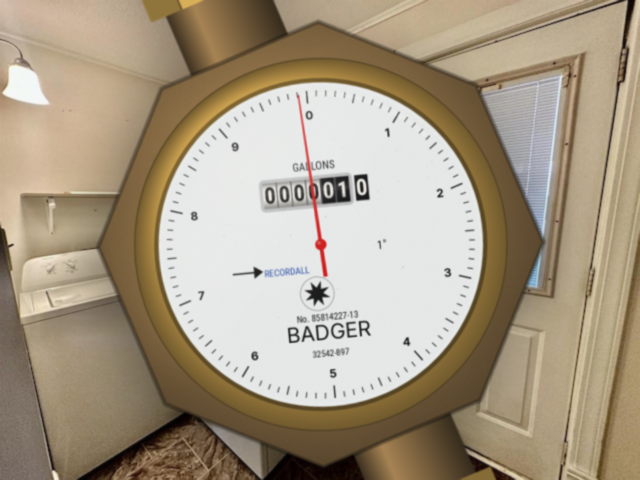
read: value=9.9 unit=gal
